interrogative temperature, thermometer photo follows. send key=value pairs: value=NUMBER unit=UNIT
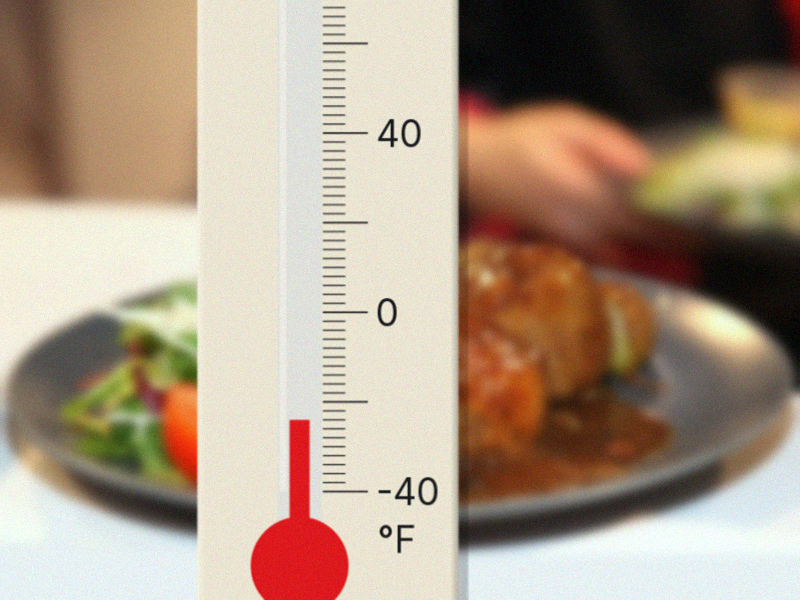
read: value=-24 unit=°F
